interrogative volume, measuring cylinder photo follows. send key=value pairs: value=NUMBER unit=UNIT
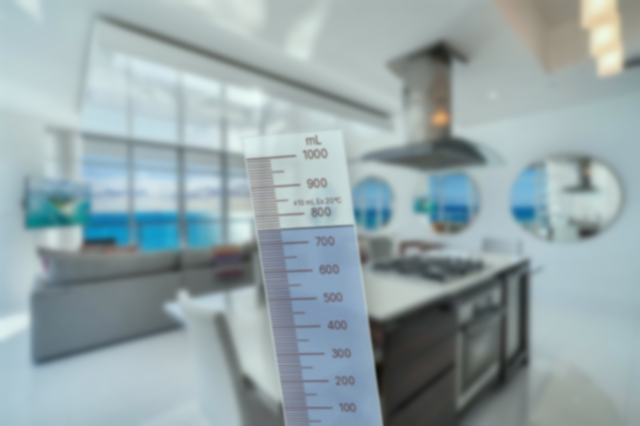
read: value=750 unit=mL
